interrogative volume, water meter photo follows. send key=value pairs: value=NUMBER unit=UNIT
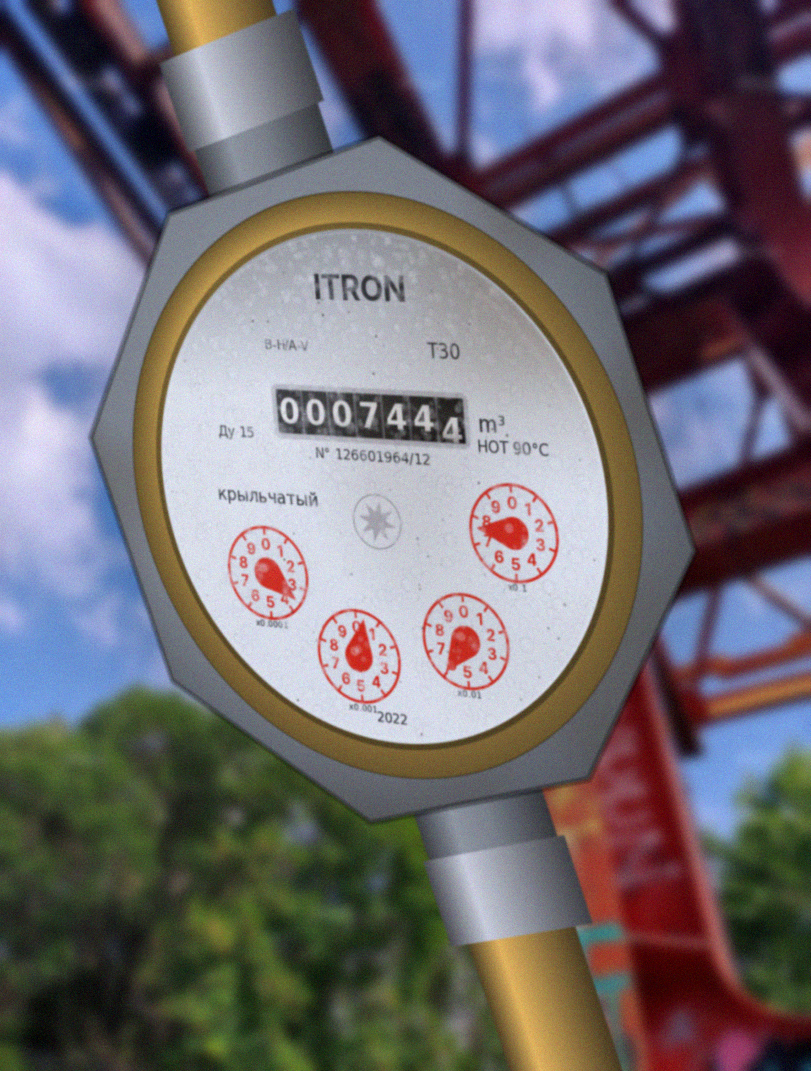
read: value=7443.7603 unit=m³
